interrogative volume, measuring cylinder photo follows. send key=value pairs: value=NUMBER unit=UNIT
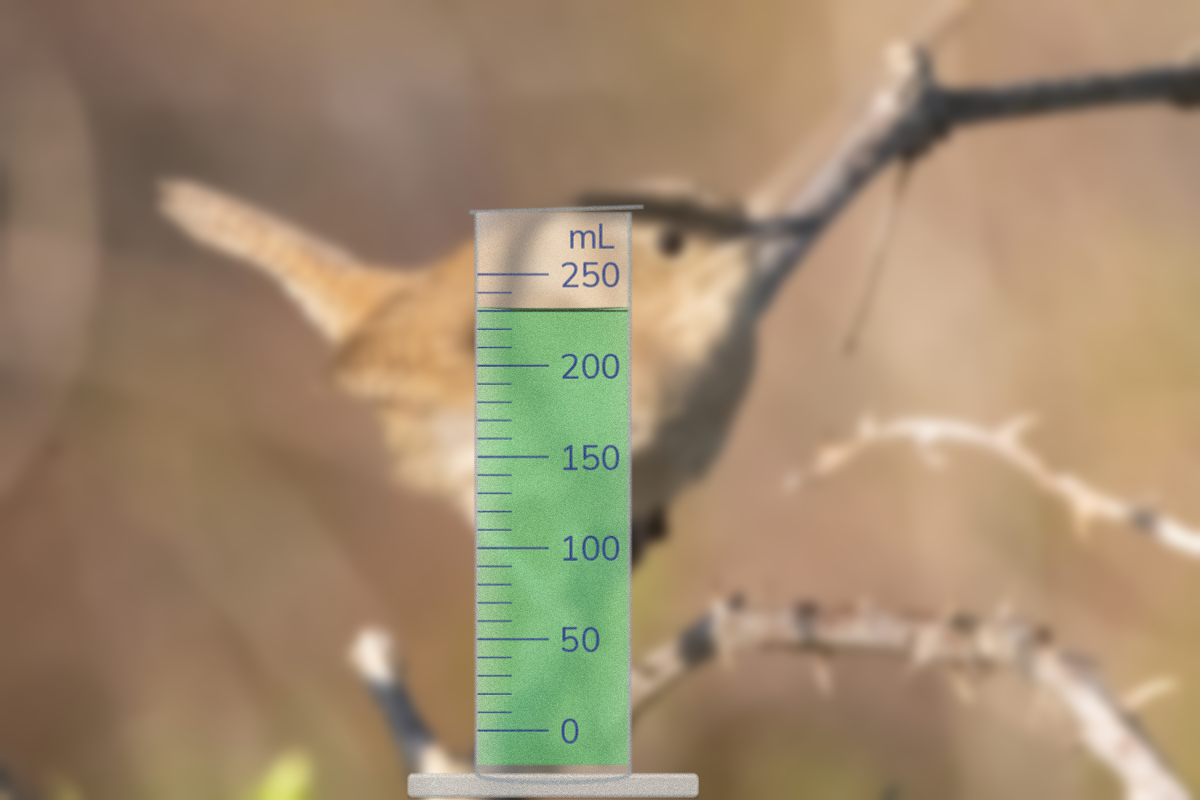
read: value=230 unit=mL
